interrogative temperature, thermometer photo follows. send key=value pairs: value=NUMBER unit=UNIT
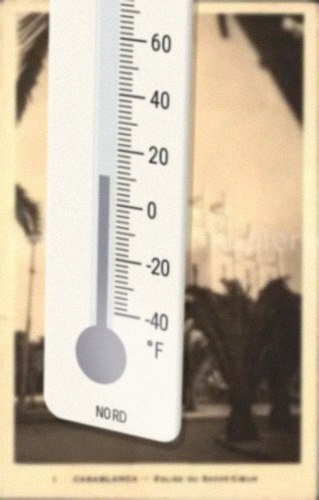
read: value=10 unit=°F
